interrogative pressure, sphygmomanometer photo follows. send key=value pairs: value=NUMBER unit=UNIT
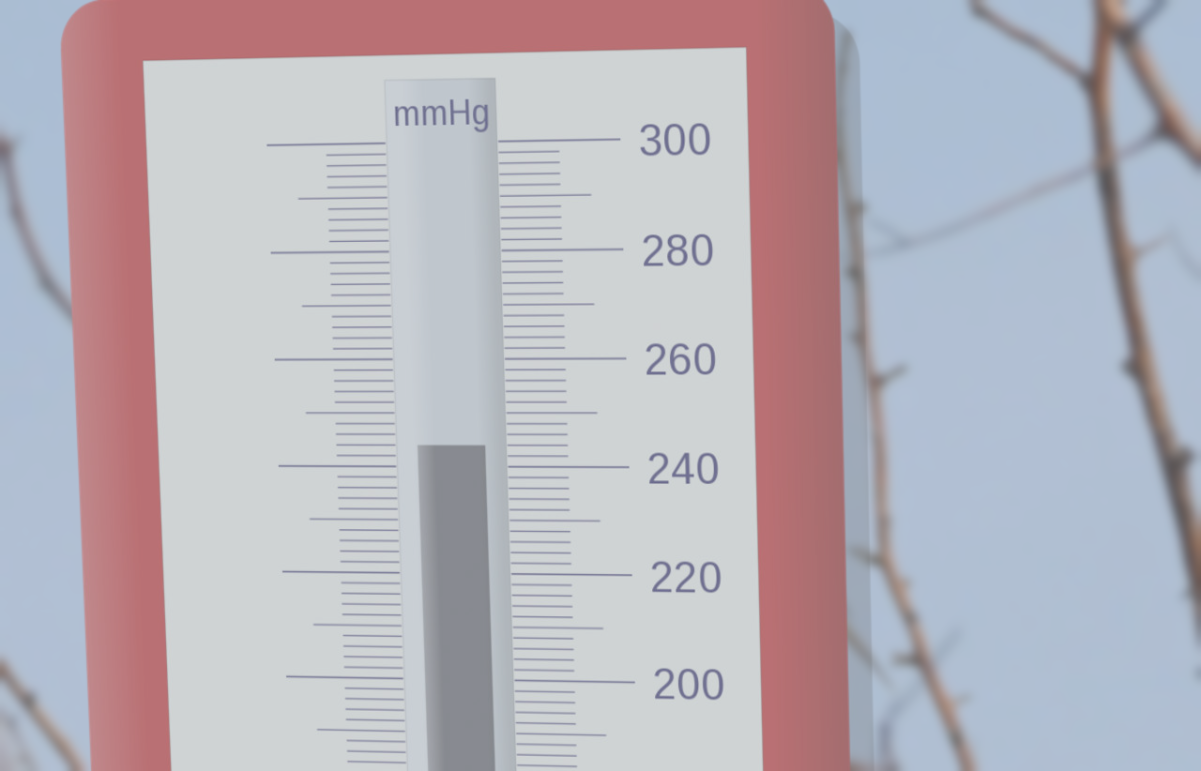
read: value=244 unit=mmHg
